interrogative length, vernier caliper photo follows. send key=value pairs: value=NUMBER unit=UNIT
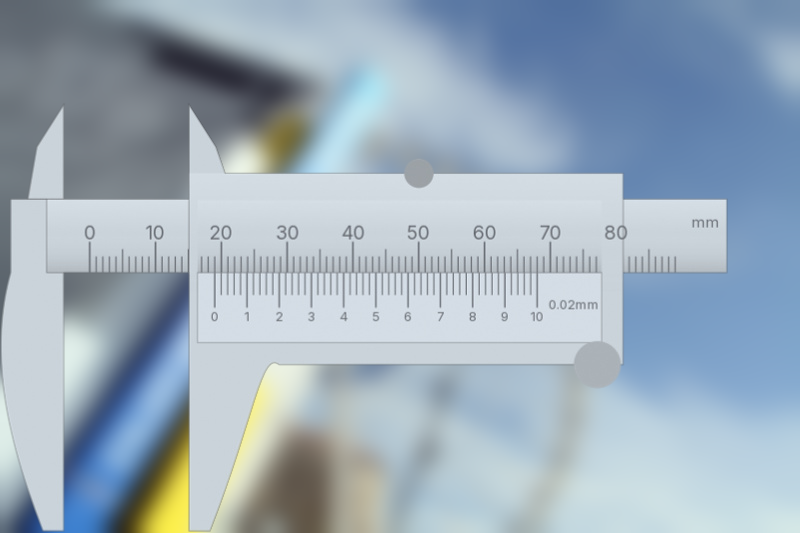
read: value=19.0 unit=mm
